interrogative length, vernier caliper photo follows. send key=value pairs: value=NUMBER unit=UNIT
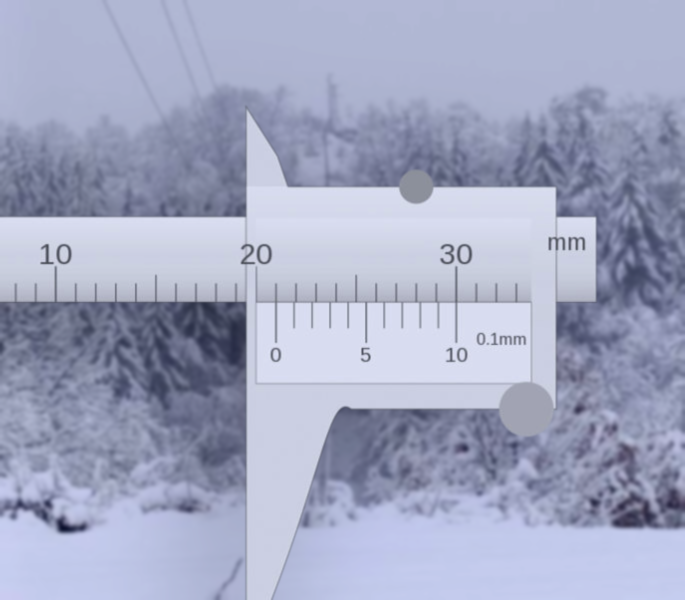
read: value=21.0 unit=mm
